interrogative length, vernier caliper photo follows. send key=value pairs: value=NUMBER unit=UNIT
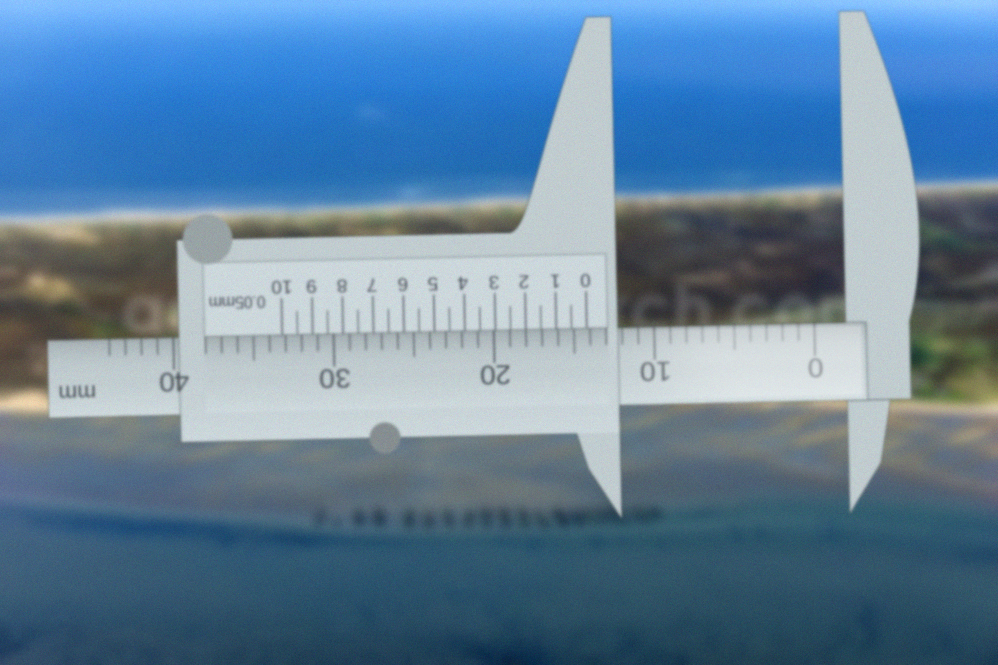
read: value=14.2 unit=mm
